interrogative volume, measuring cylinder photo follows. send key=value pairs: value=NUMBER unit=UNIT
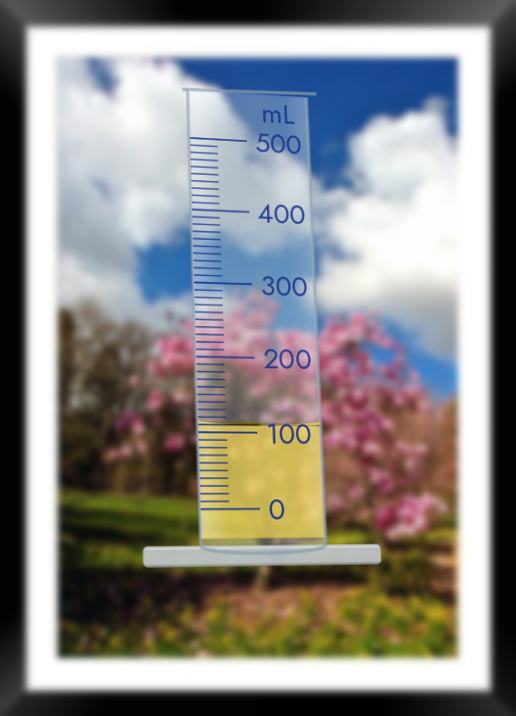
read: value=110 unit=mL
